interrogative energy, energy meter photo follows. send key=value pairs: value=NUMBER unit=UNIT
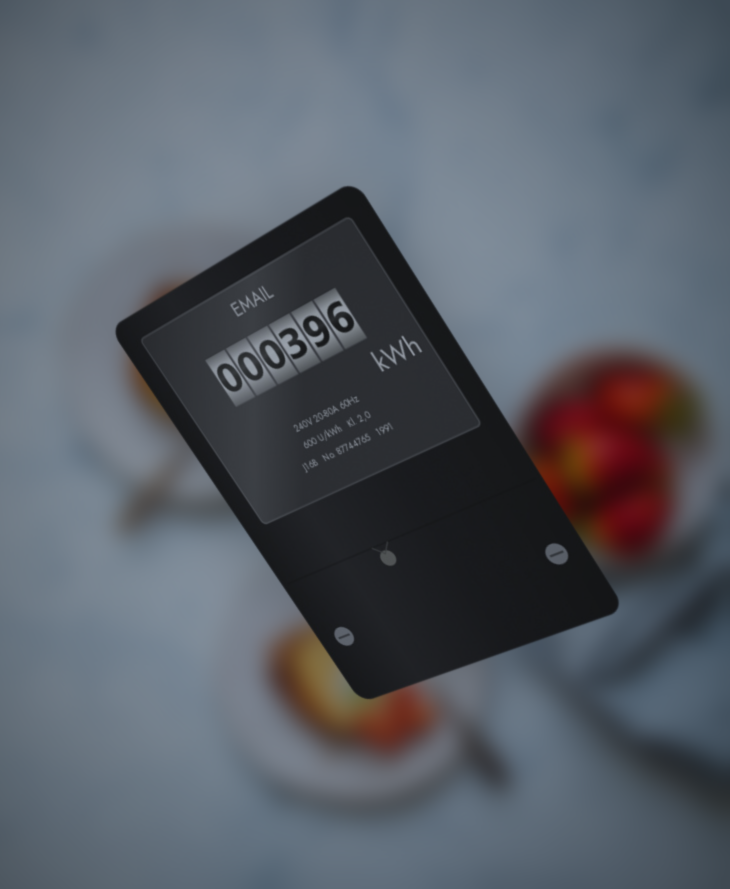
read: value=396 unit=kWh
